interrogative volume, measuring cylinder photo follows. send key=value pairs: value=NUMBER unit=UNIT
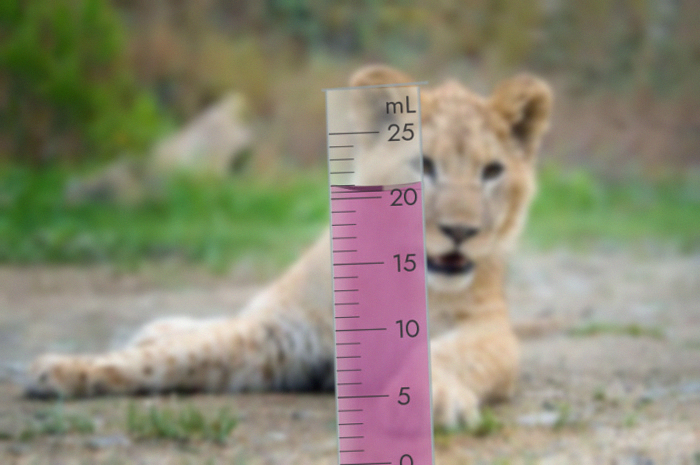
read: value=20.5 unit=mL
